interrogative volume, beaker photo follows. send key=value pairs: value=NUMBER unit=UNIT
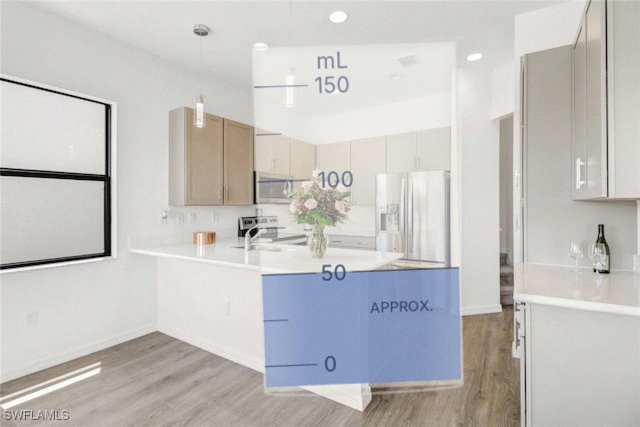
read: value=50 unit=mL
